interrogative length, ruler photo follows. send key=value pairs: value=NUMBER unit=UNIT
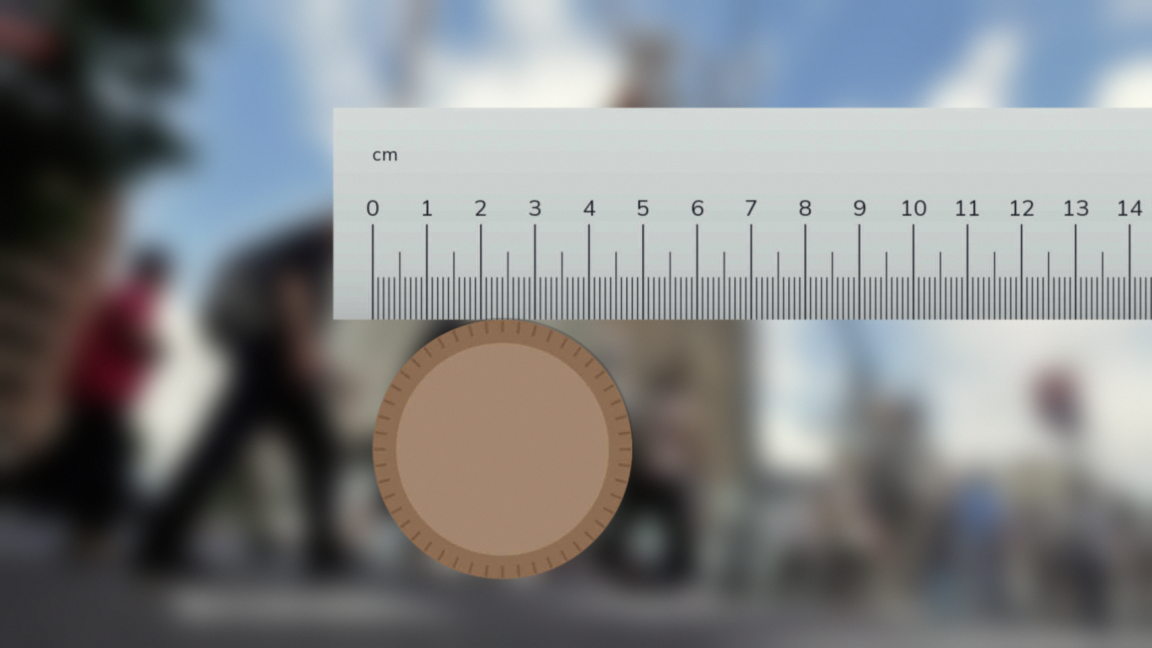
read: value=4.8 unit=cm
